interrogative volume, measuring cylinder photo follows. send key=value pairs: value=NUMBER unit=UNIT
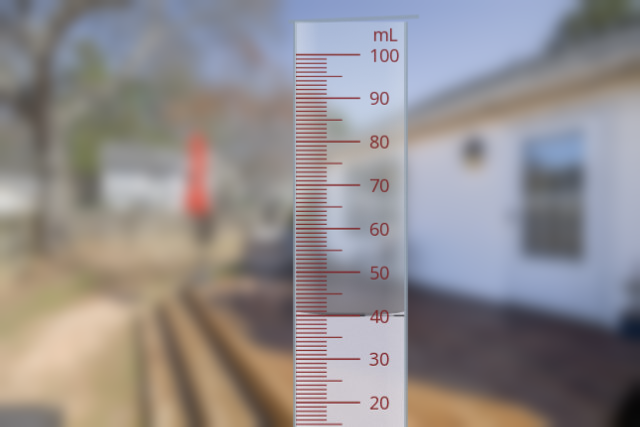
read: value=40 unit=mL
